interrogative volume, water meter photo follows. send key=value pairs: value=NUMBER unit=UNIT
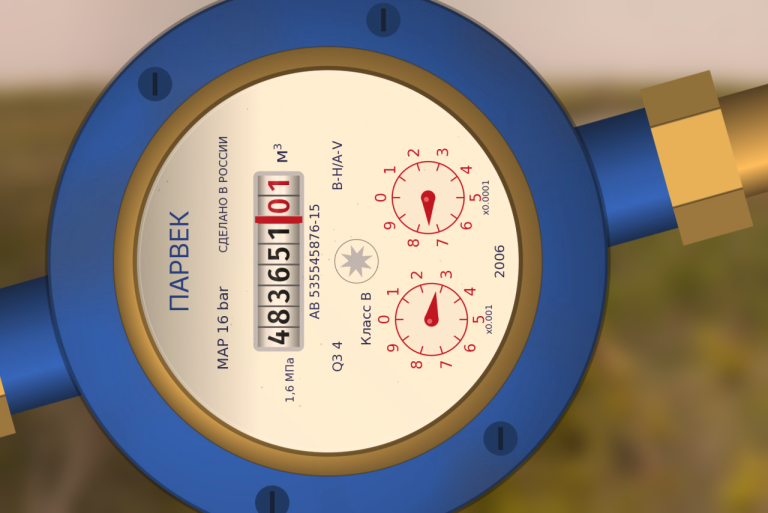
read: value=483651.0127 unit=m³
